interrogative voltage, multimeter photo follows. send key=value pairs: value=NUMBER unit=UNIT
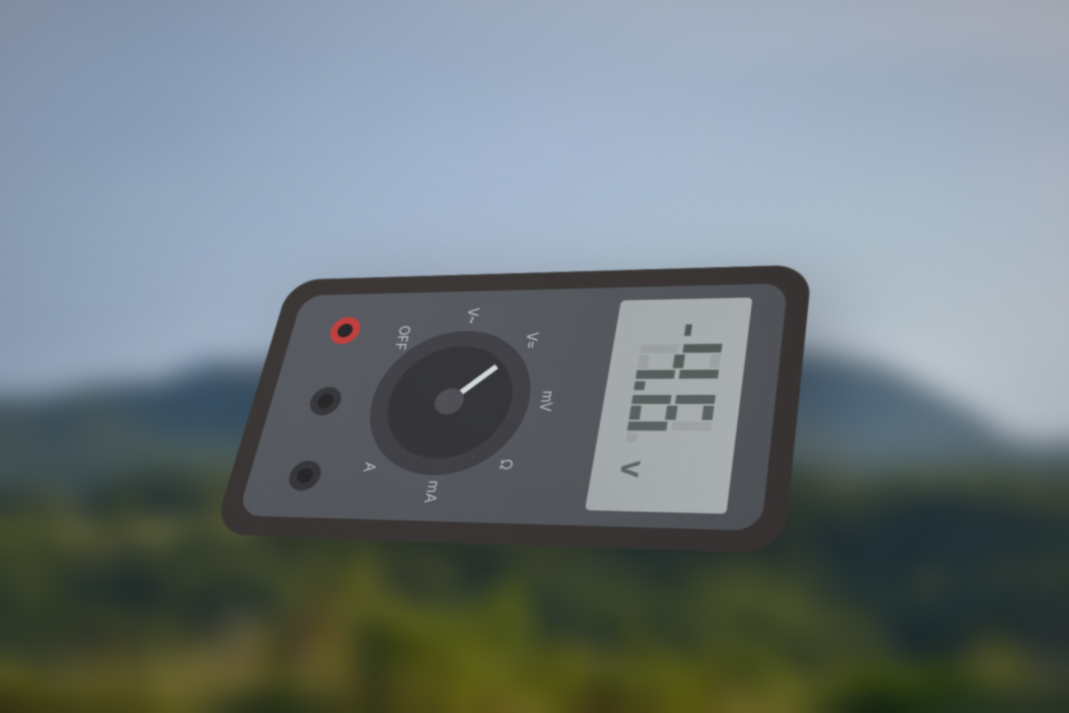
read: value=-4.6 unit=V
